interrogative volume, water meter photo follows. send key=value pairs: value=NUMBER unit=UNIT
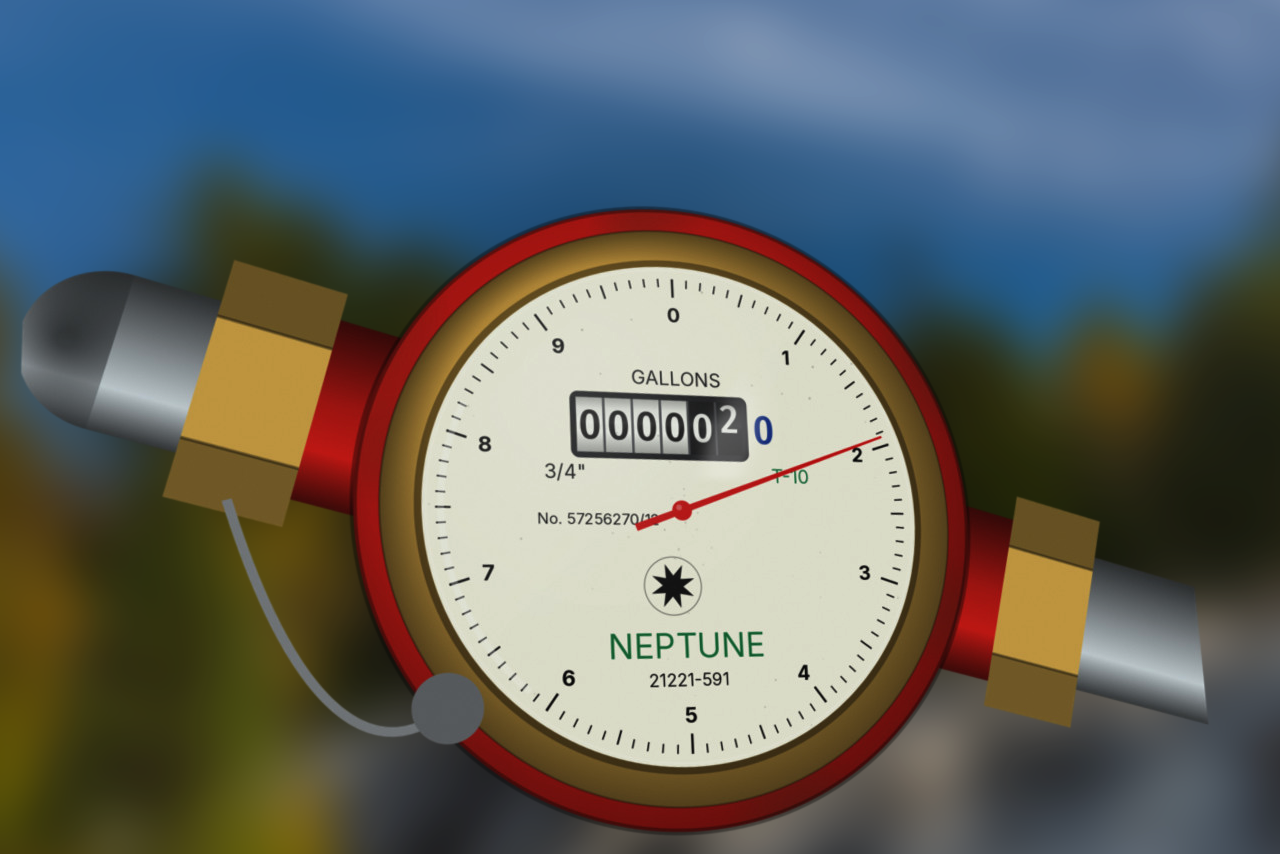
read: value=21.9 unit=gal
